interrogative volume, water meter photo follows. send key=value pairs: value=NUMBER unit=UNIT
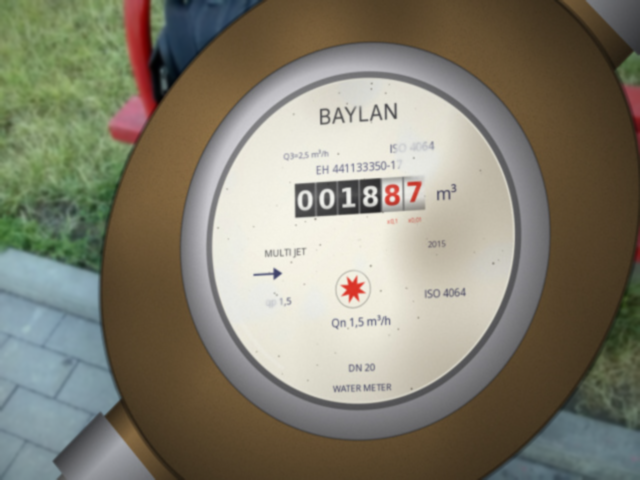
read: value=18.87 unit=m³
